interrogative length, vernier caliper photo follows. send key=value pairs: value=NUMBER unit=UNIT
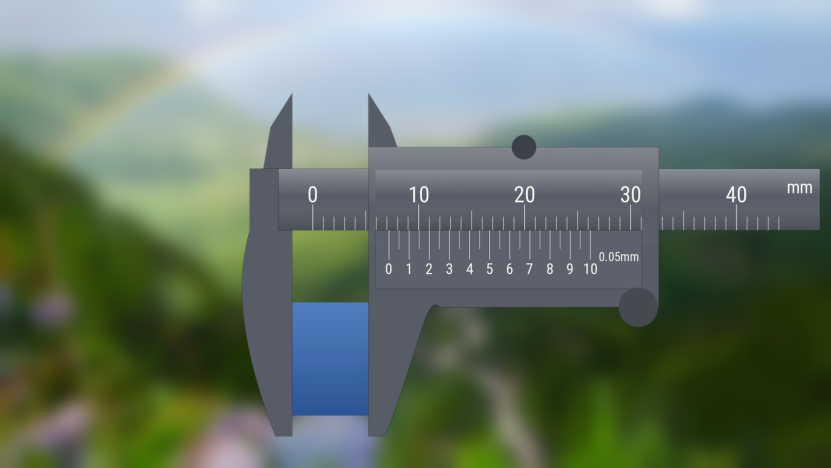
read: value=7.2 unit=mm
